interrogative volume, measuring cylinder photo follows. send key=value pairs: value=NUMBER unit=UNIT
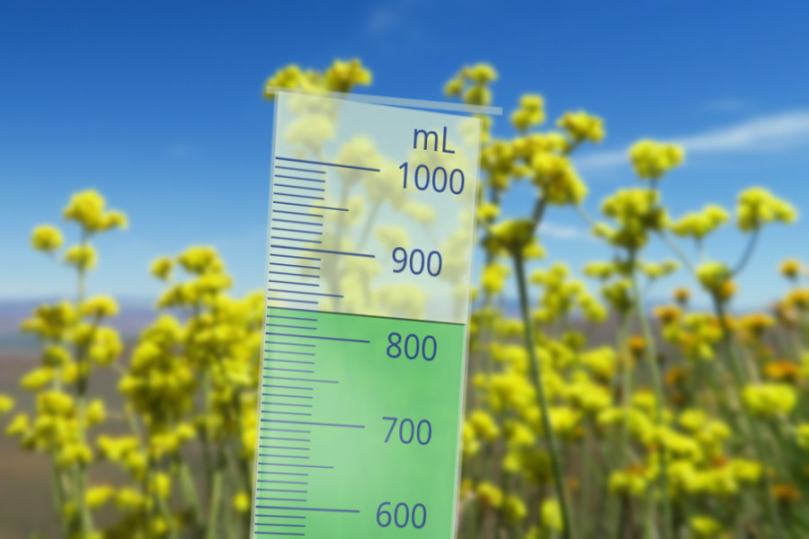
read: value=830 unit=mL
